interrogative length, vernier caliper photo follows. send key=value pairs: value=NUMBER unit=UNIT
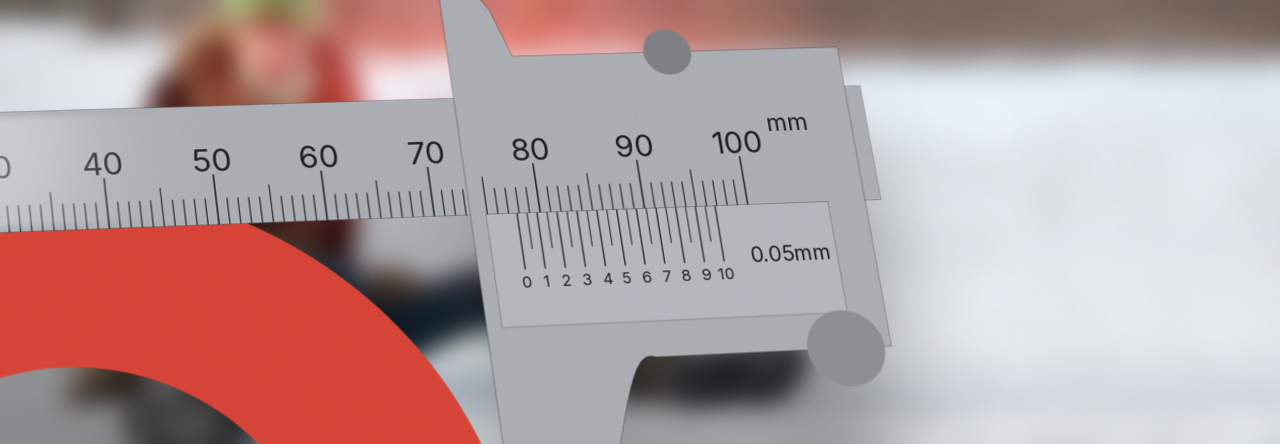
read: value=77.8 unit=mm
